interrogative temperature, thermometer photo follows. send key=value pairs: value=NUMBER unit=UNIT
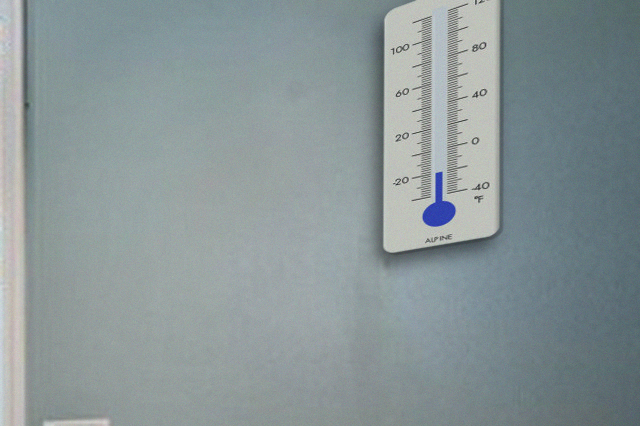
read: value=-20 unit=°F
